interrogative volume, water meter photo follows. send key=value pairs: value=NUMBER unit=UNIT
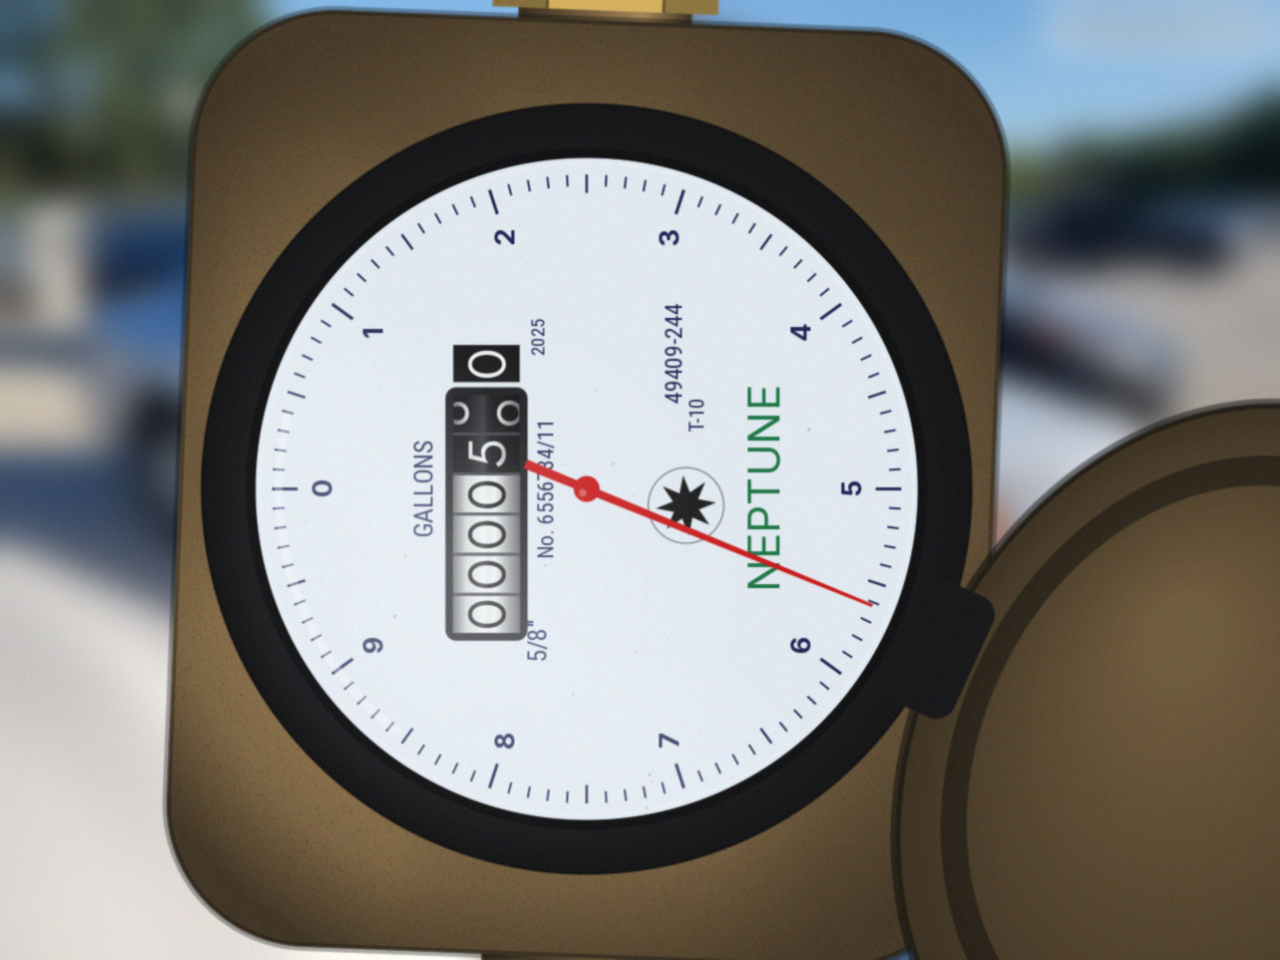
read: value=585.6 unit=gal
